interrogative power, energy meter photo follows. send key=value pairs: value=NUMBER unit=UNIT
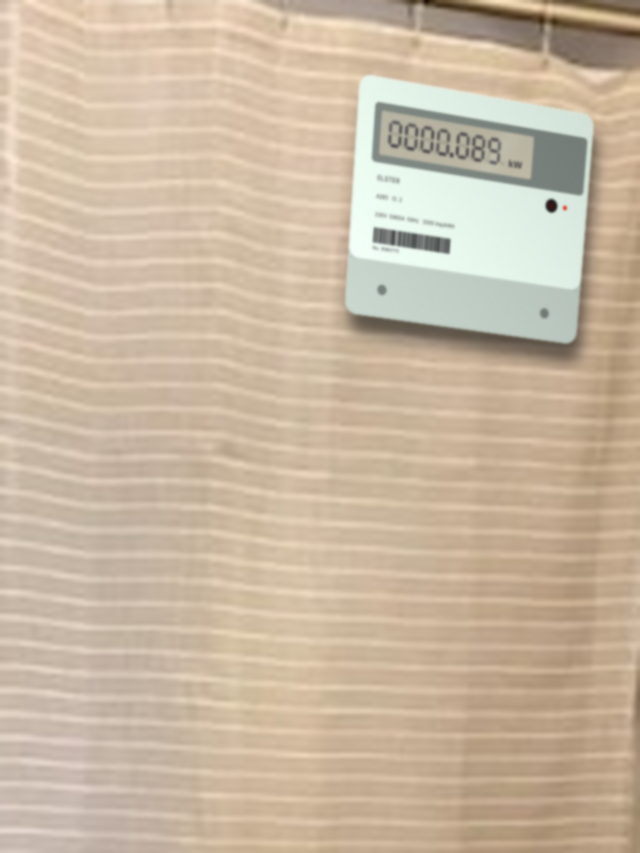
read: value=0.089 unit=kW
